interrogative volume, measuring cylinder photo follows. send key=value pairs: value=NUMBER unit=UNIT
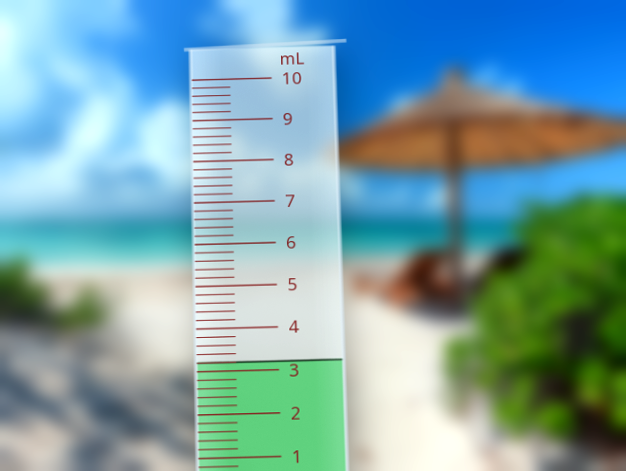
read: value=3.2 unit=mL
